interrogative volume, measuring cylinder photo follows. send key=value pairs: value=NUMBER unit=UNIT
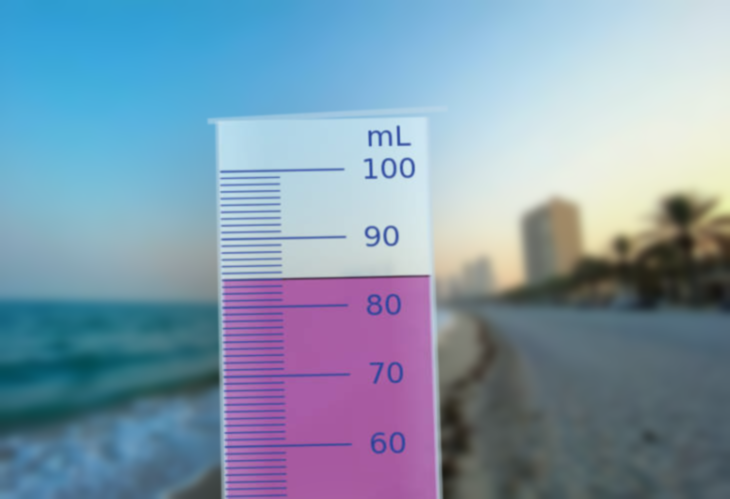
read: value=84 unit=mL
